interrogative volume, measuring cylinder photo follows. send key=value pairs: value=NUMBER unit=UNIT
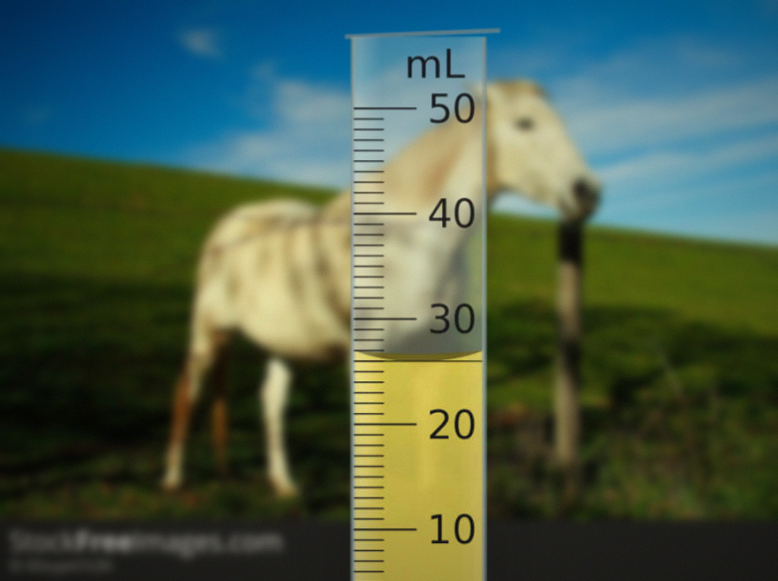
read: value=26 unit=mL
